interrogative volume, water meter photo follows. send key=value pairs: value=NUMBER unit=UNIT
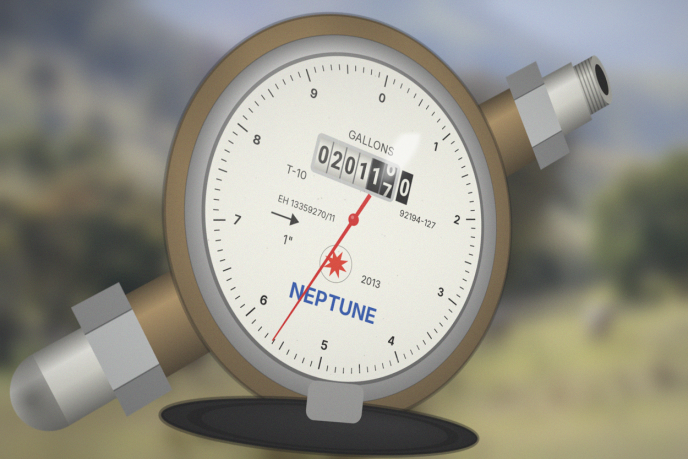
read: value=201165.6 unit=gal
